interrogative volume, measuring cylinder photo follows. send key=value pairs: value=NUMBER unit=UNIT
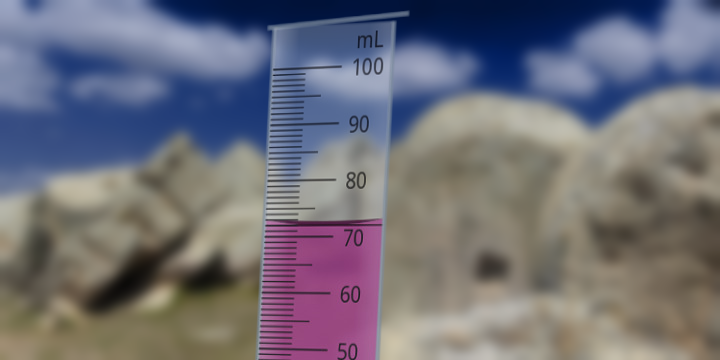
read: value=72 unit=mL
